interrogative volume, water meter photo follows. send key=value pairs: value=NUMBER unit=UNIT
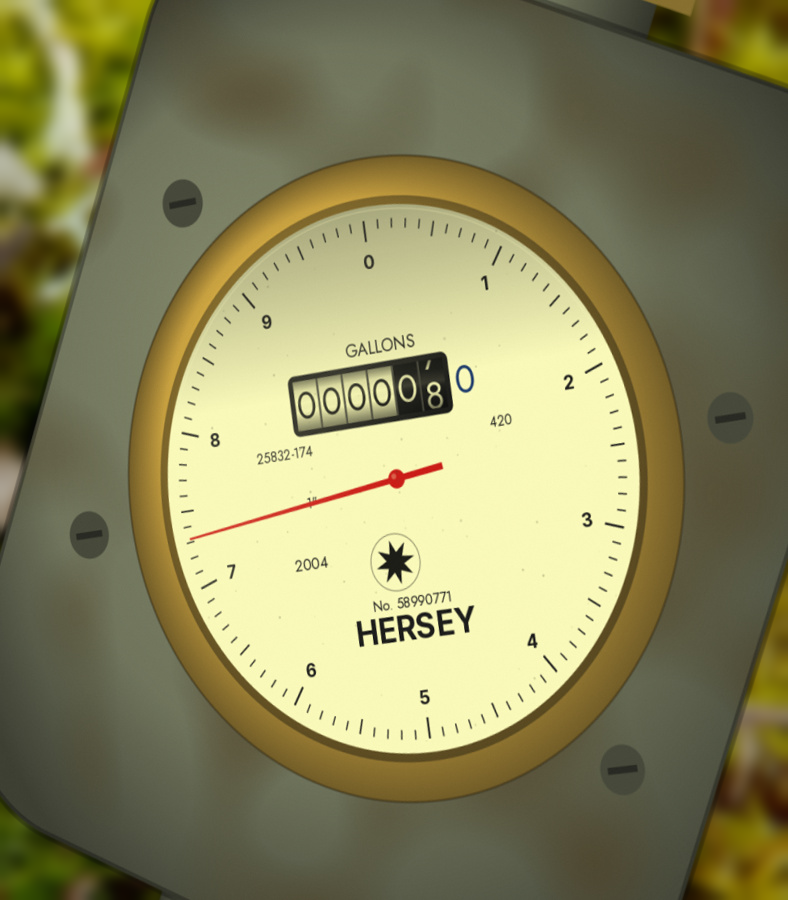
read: value=77.3 unit=gal
